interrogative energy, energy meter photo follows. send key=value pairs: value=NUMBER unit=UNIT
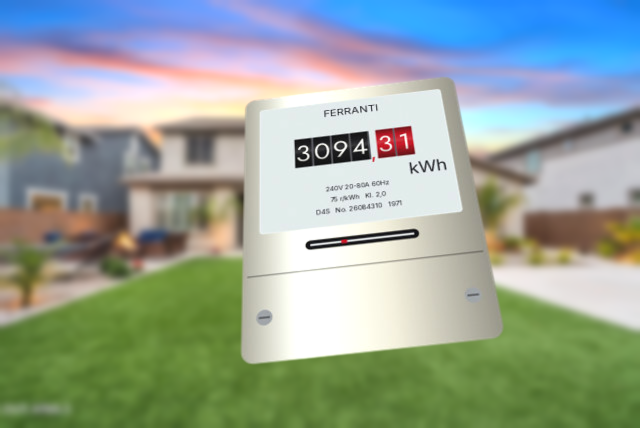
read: value=3094.31 unit=kWh
